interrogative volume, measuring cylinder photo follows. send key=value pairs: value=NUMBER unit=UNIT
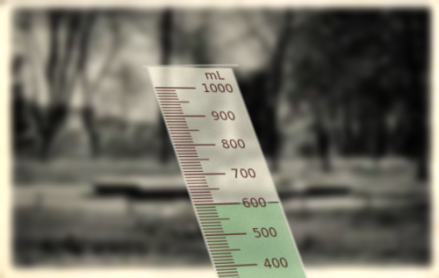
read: value=600 unit=mL
